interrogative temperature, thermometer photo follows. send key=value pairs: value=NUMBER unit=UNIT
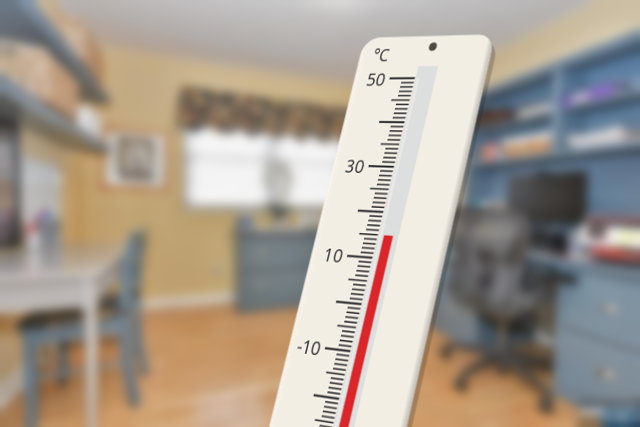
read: value=15 unit=°C
